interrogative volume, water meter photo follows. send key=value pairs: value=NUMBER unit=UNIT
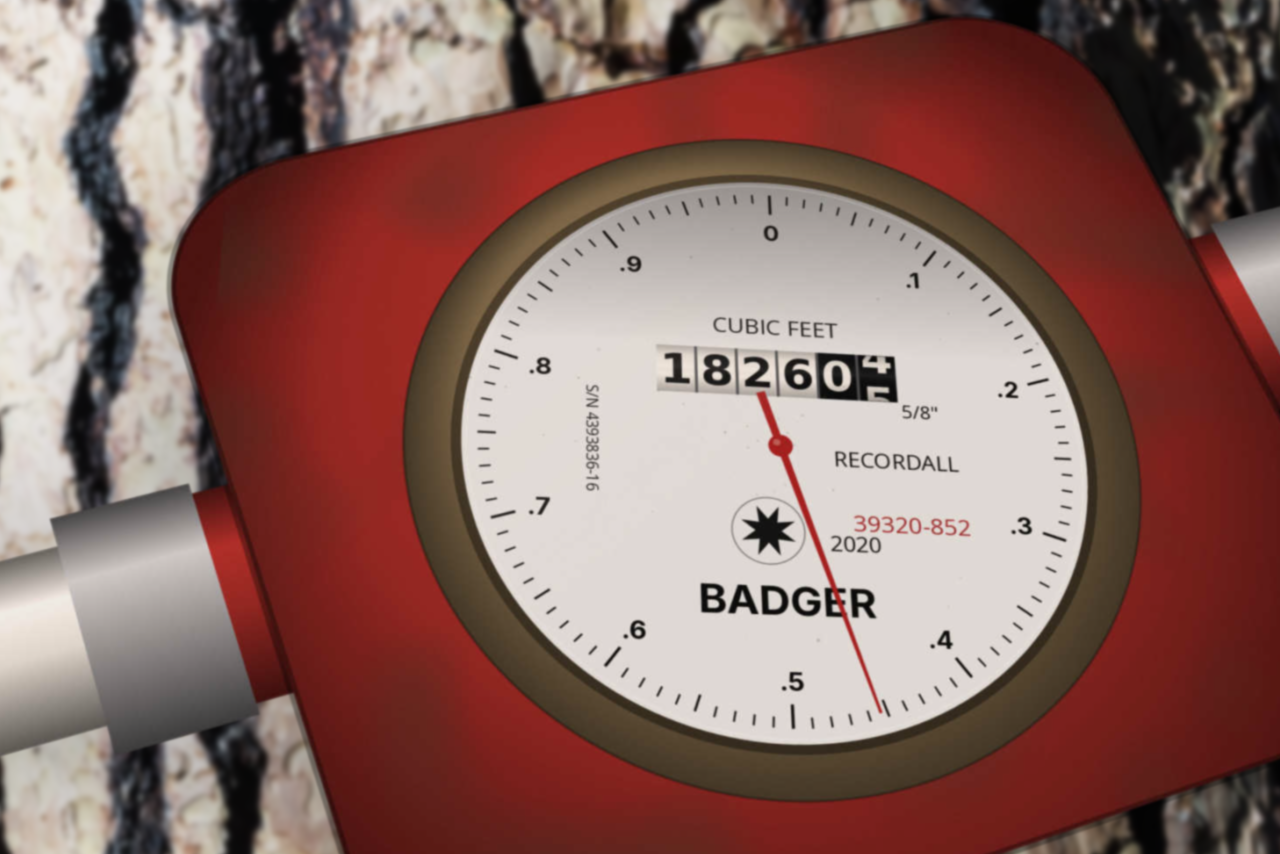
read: value=182604.45 unit=ft³
